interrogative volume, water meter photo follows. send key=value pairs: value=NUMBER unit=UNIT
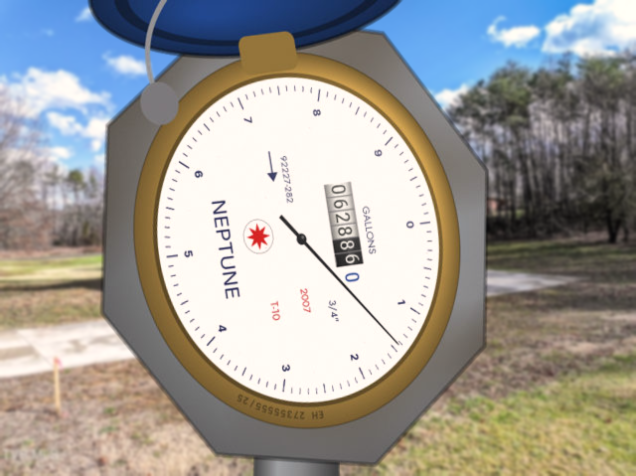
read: value=628861.4 unit=gal
